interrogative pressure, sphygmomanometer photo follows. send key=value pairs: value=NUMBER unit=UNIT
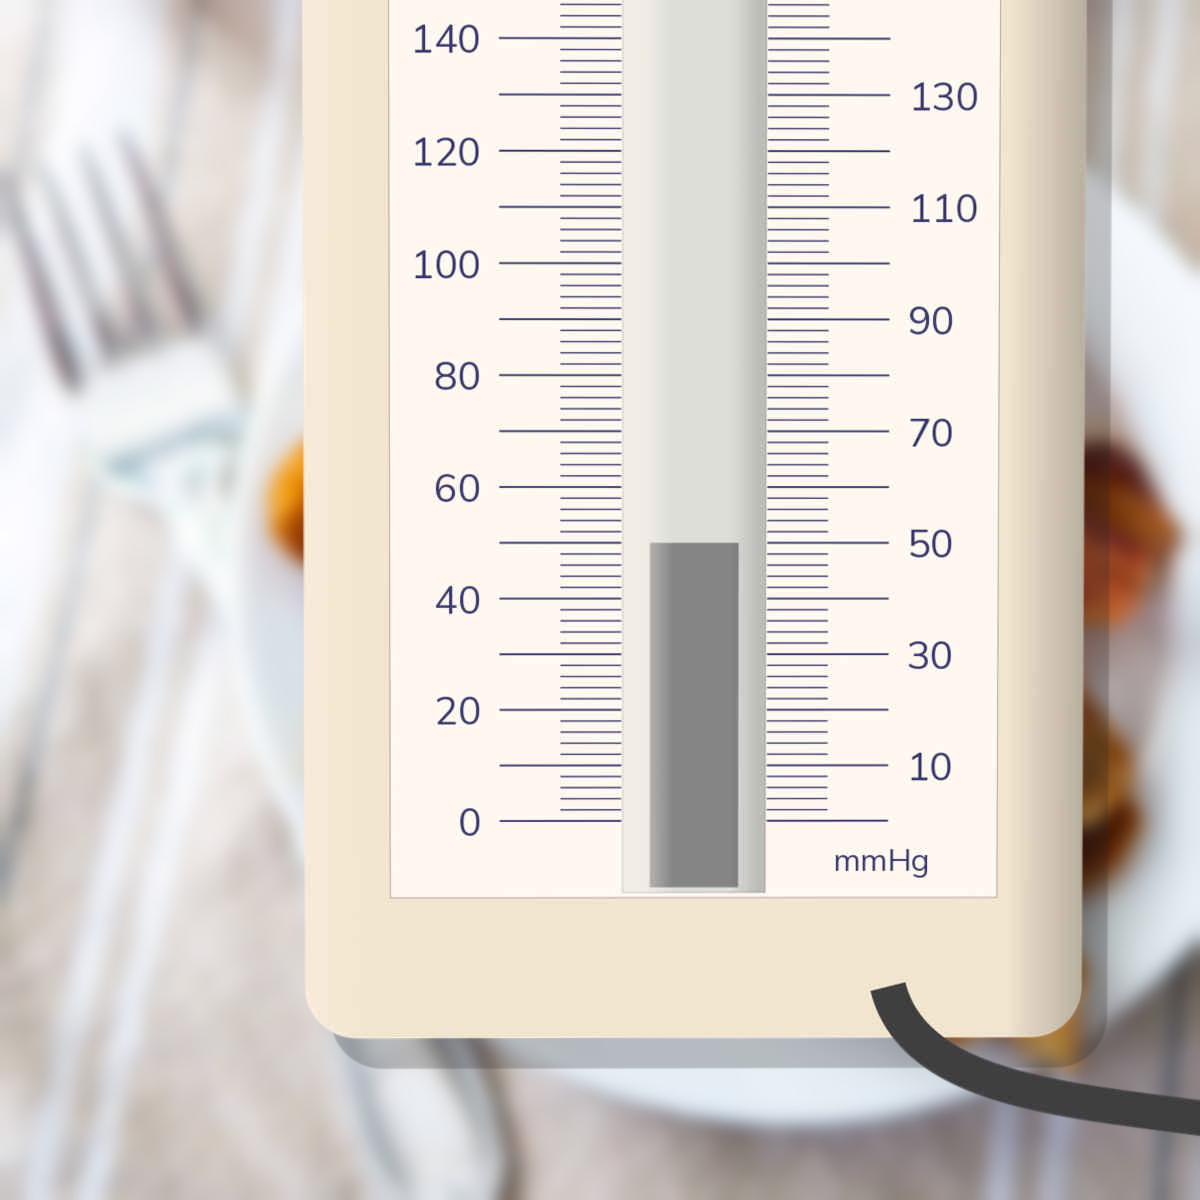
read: value=50 unit=mmHg
